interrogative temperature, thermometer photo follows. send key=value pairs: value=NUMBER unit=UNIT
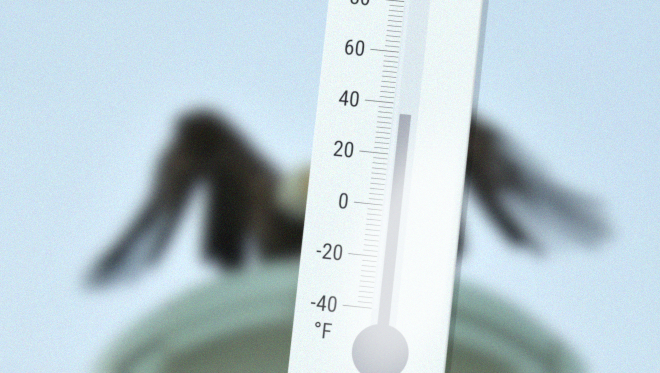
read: value=36 unit=°F
